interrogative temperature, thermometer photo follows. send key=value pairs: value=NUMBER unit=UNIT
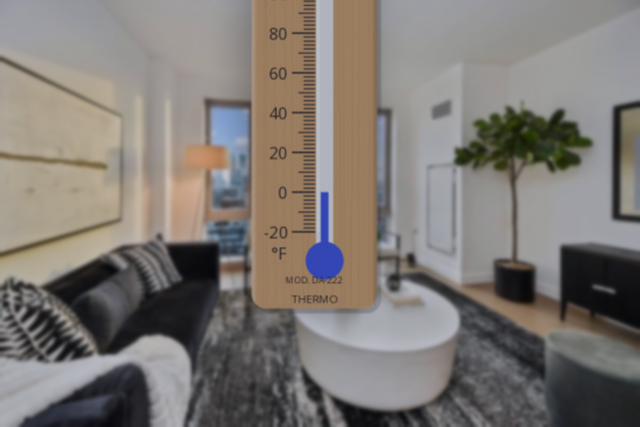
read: value=0 unit=°F
